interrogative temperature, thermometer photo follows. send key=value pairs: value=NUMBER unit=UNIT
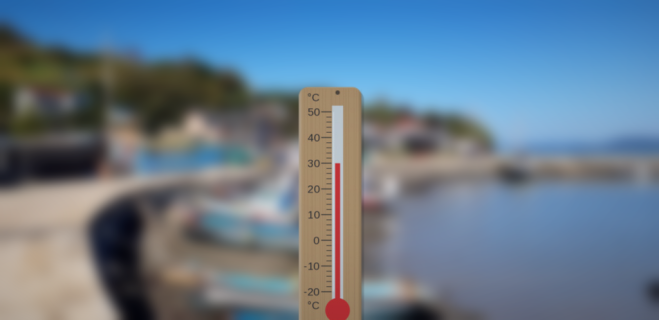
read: value=30 unit=°C
